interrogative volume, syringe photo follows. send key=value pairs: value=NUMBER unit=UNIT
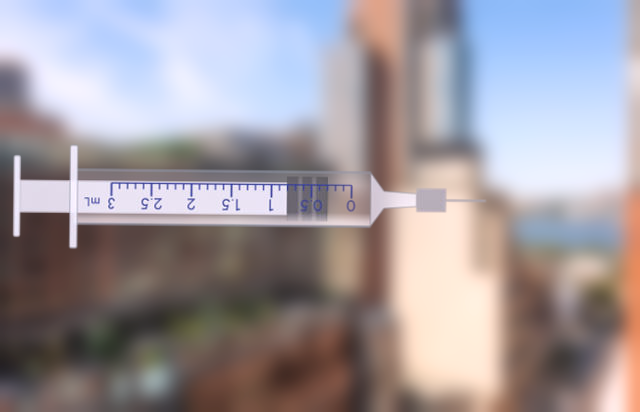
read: value=0.3 unit=mL
